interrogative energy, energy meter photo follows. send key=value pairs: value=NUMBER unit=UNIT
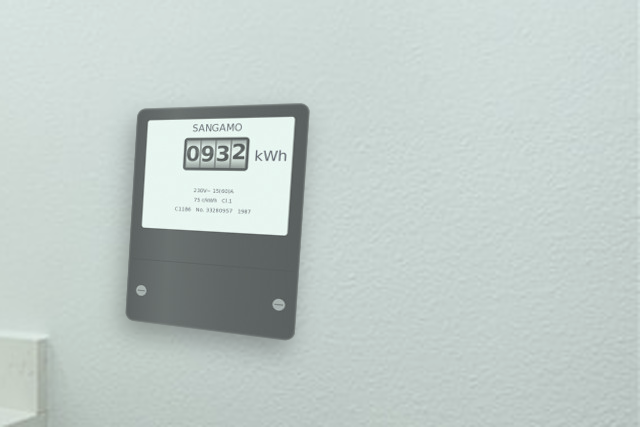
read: value=932 unit=kWh
